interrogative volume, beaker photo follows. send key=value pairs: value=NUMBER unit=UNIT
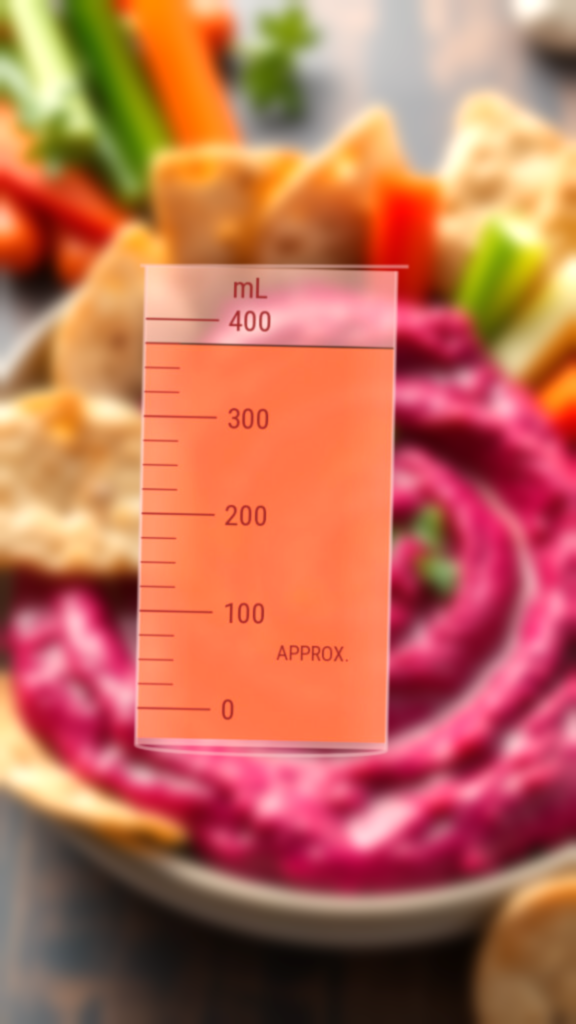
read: value=375 unit=mL
